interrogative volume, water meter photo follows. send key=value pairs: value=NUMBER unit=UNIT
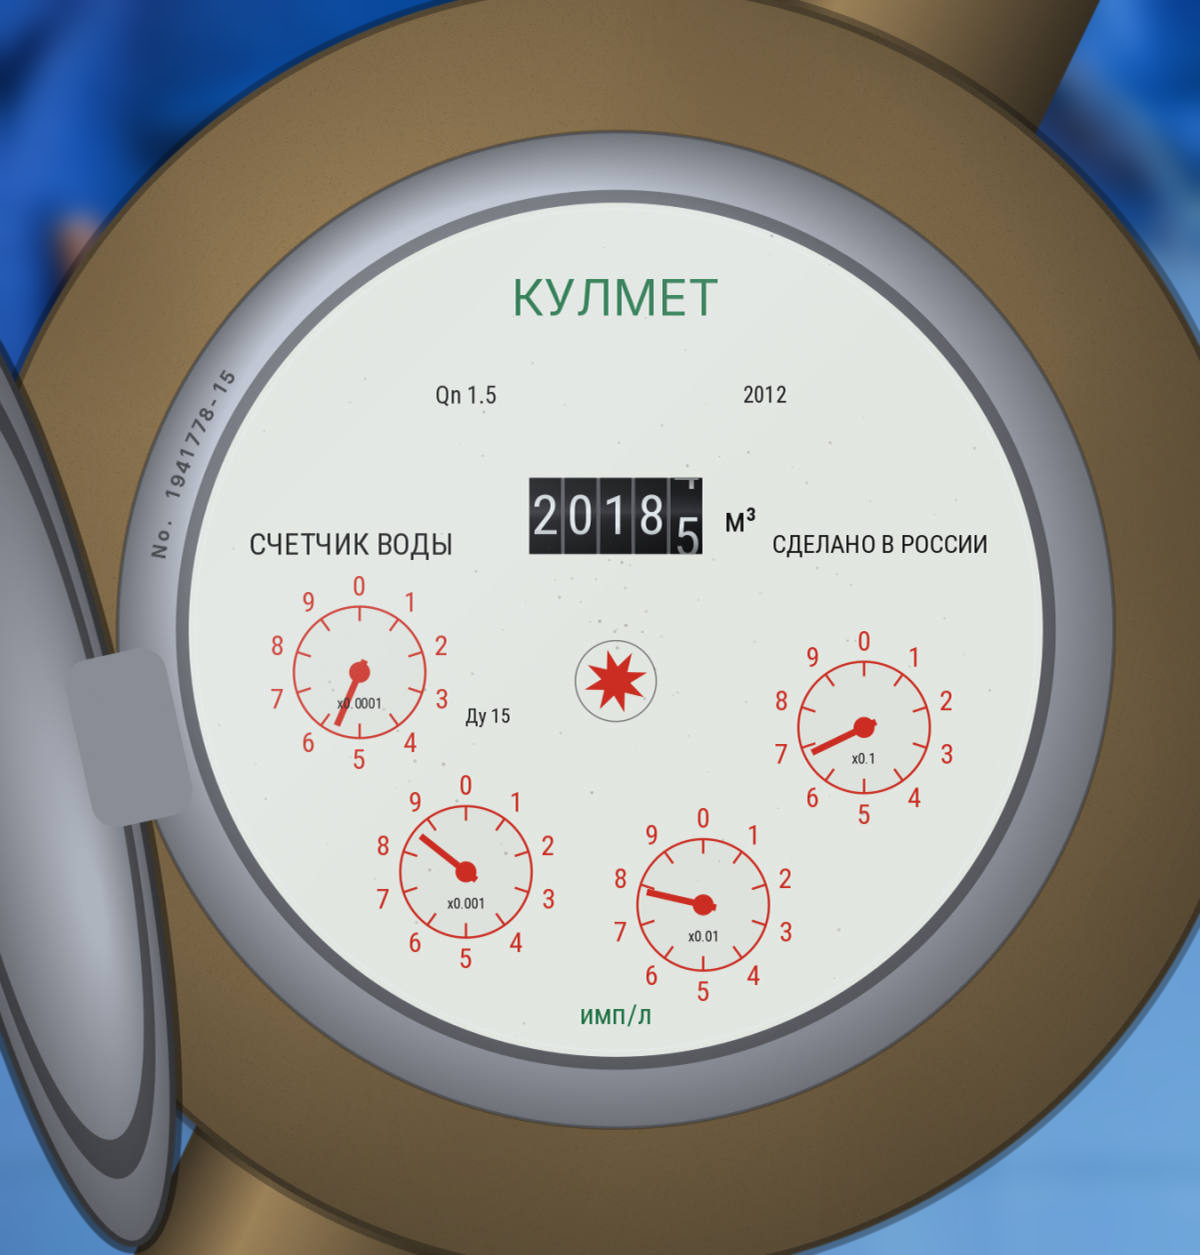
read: value=20184.6785 unit=m³
